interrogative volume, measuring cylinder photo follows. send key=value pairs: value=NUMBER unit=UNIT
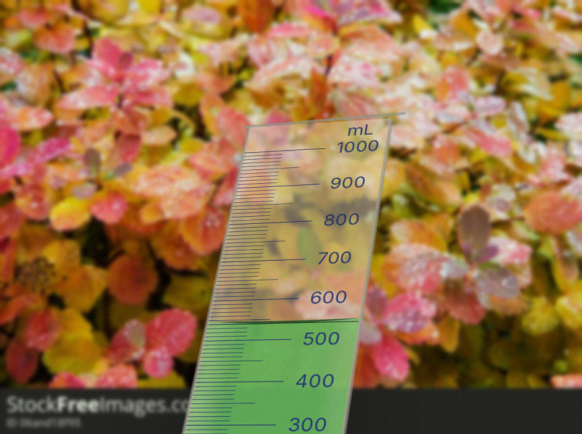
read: value=540 unit=mL
